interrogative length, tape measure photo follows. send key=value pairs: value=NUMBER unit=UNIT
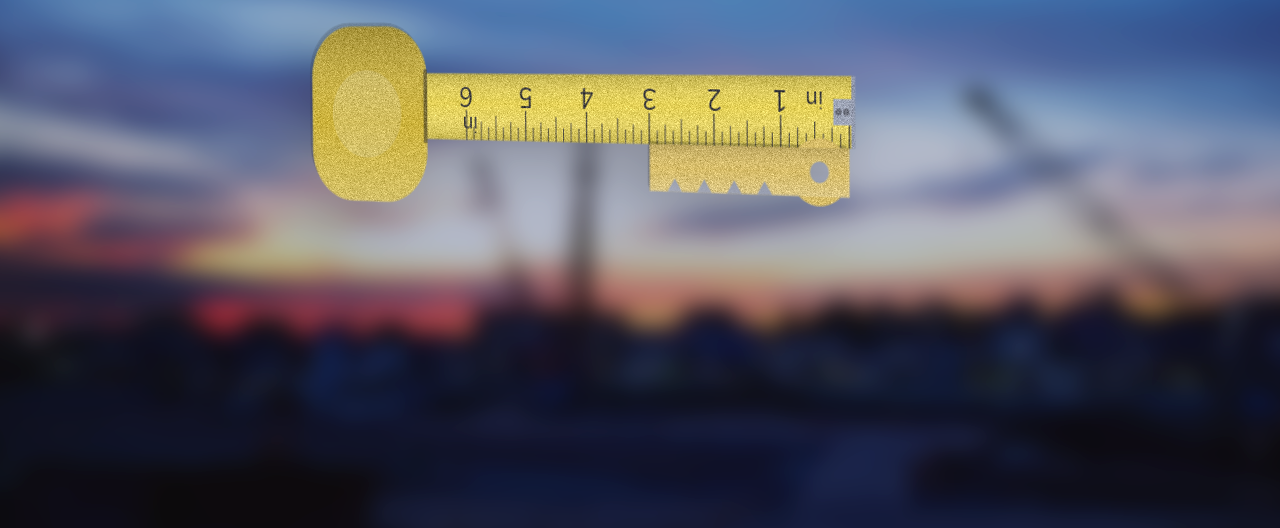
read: value=3 unit=in
